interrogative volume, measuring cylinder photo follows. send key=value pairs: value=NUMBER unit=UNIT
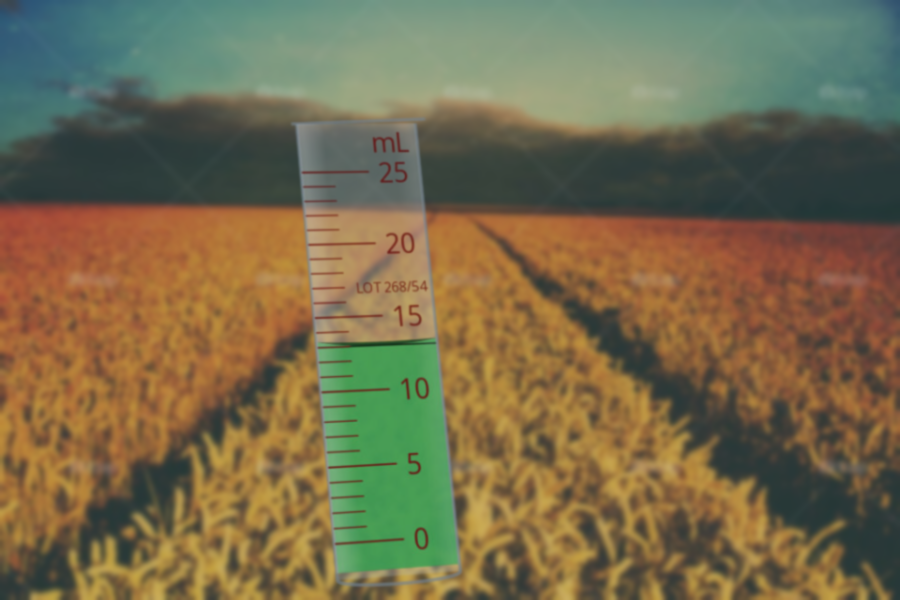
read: value=13 unit=mL
